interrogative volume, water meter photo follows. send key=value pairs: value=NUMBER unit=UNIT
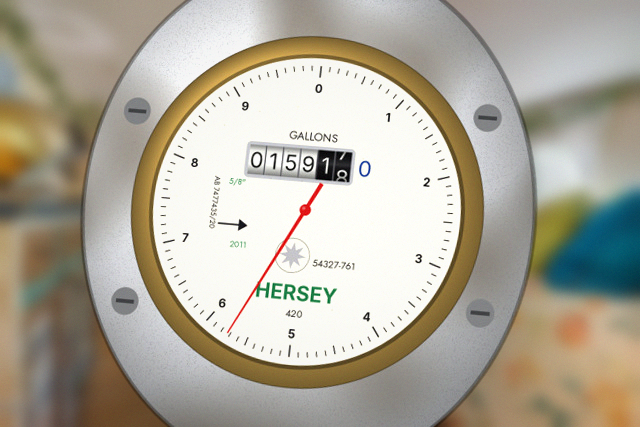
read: value=159175.7 unit=gal
